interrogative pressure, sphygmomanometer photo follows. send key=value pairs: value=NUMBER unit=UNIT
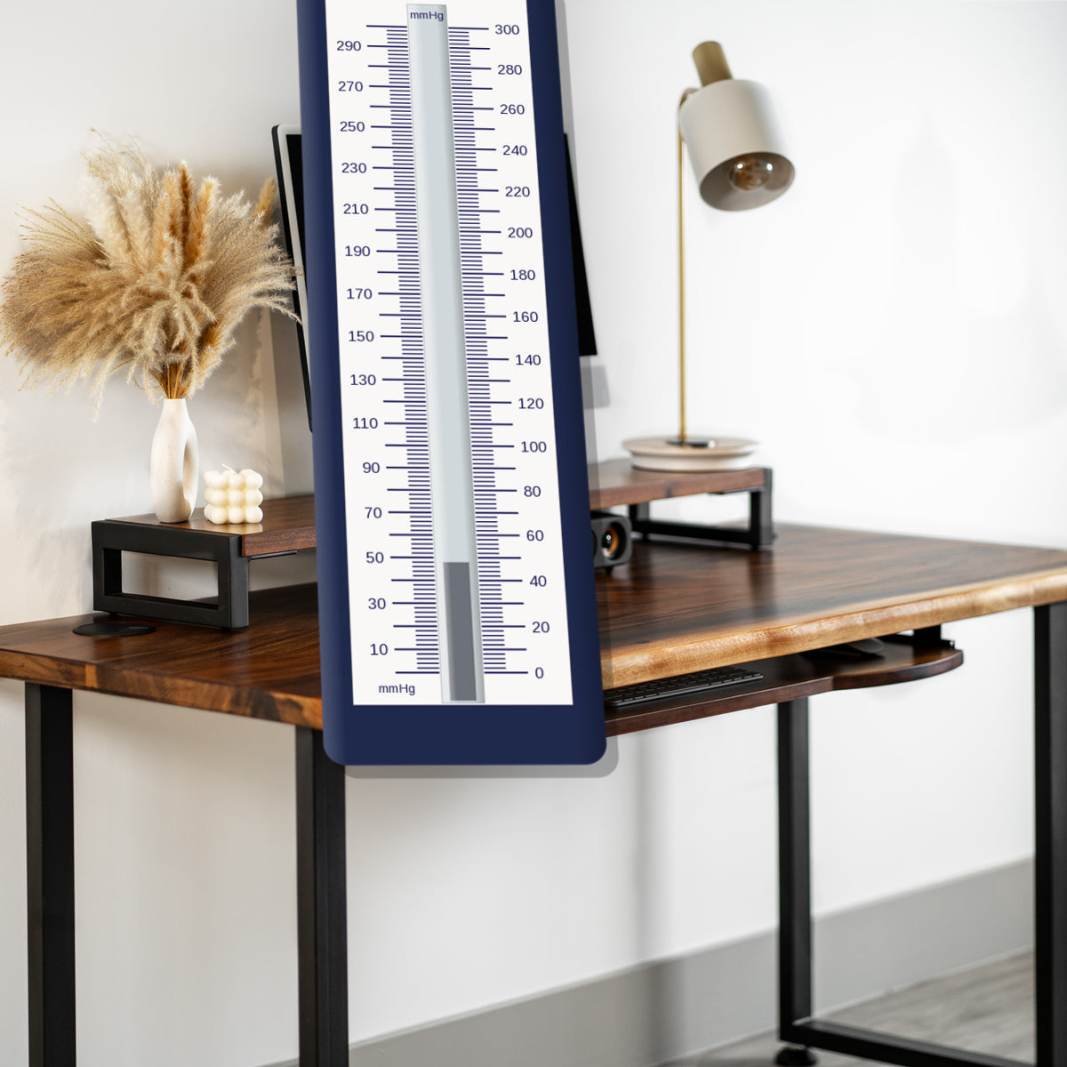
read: value=48 unit=mmHg
